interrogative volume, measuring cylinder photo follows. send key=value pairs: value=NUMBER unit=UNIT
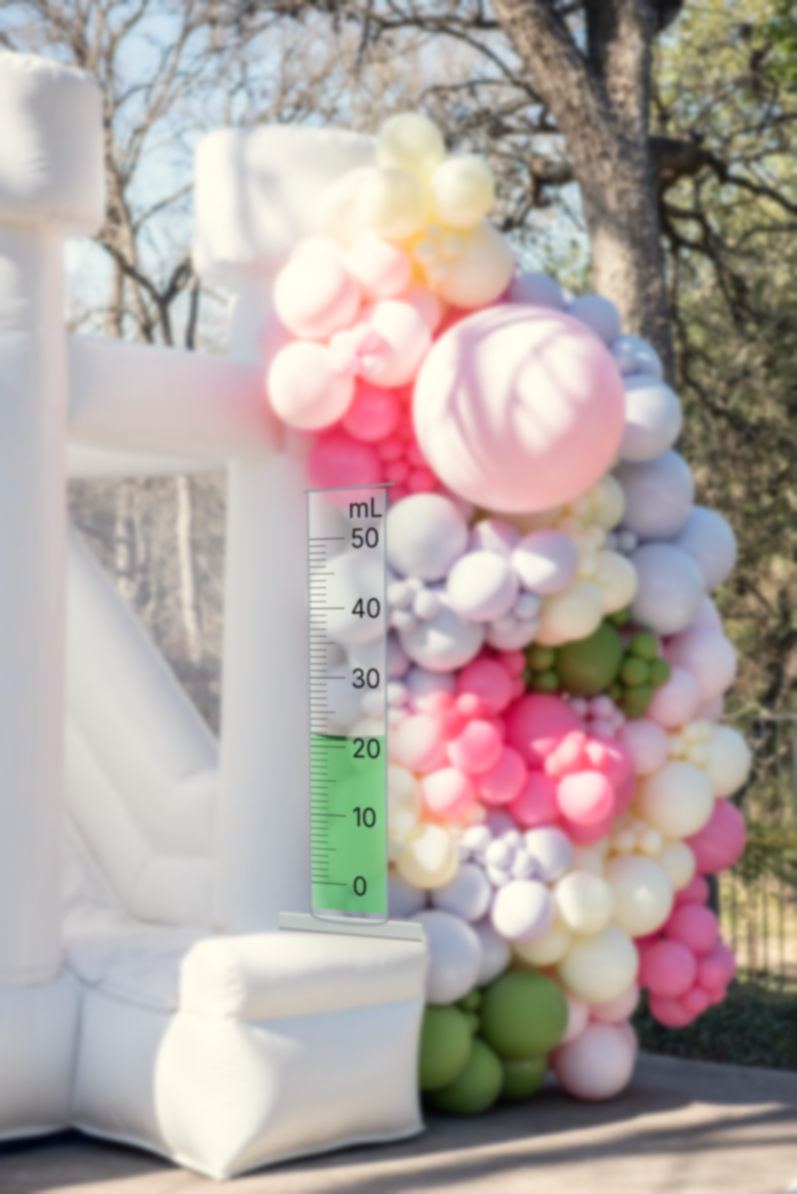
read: value=21 unit=mL
